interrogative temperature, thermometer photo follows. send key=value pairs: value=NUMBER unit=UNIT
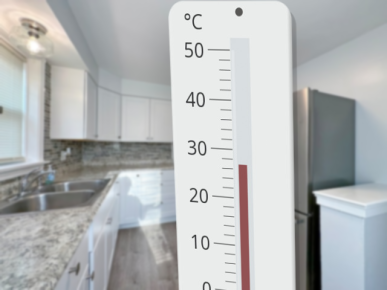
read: value=27 unit=°C
